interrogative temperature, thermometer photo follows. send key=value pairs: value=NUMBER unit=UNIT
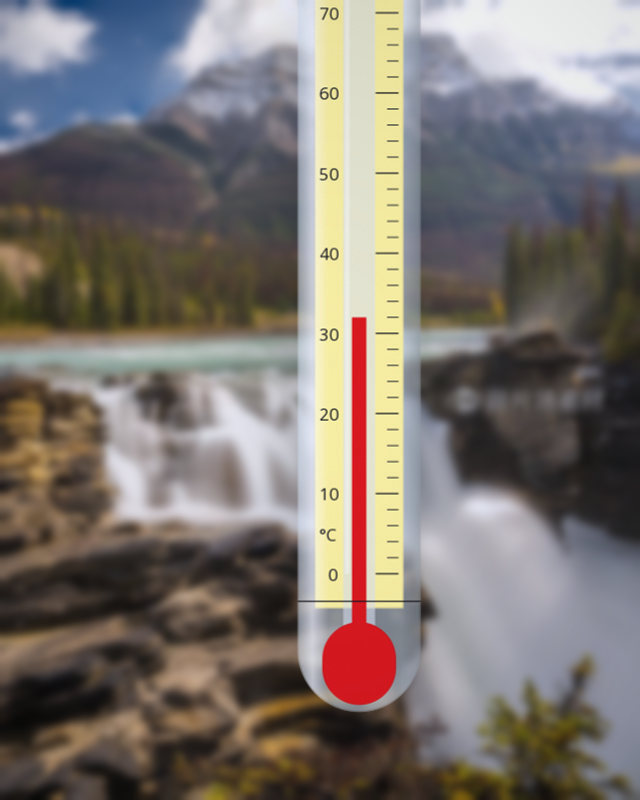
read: value=32 unit=°C
